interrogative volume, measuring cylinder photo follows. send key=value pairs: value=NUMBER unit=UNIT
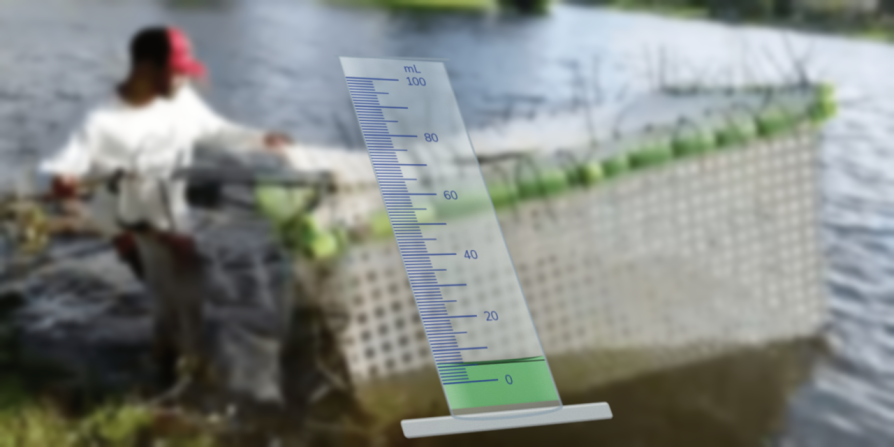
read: value=5 unit=mL
